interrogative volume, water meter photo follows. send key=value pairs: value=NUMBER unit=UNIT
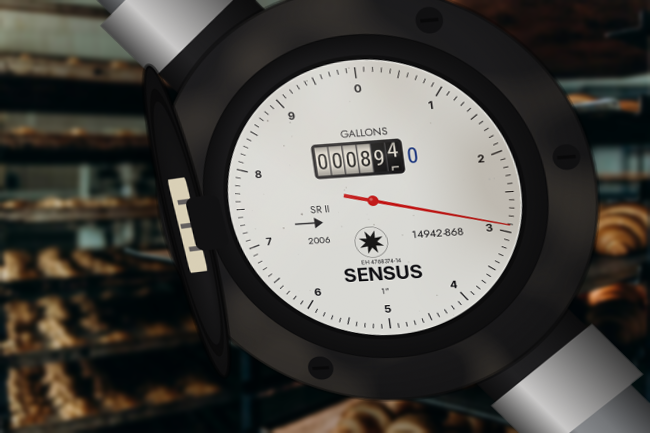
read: value=8942.9 unit=gal
